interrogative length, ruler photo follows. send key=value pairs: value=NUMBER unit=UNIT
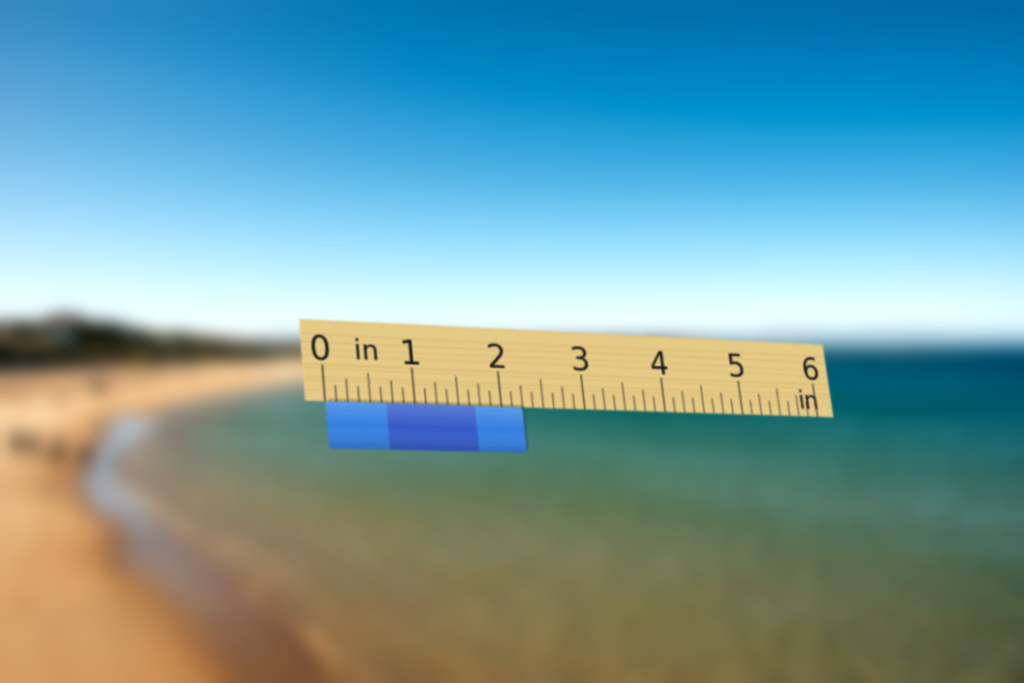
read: value=2.25 unit=in
